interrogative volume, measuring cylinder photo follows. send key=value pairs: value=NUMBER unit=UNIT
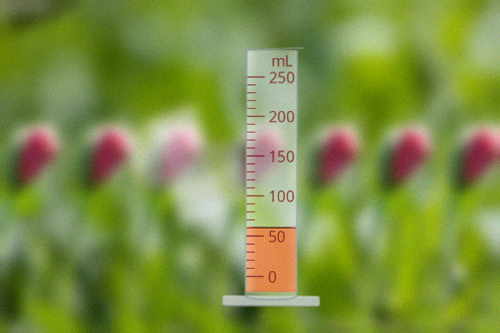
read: value=60 unit=mL
